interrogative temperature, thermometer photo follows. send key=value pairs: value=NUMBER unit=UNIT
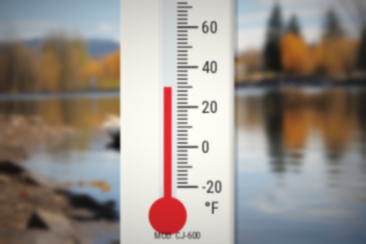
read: value=30 unit=°F
